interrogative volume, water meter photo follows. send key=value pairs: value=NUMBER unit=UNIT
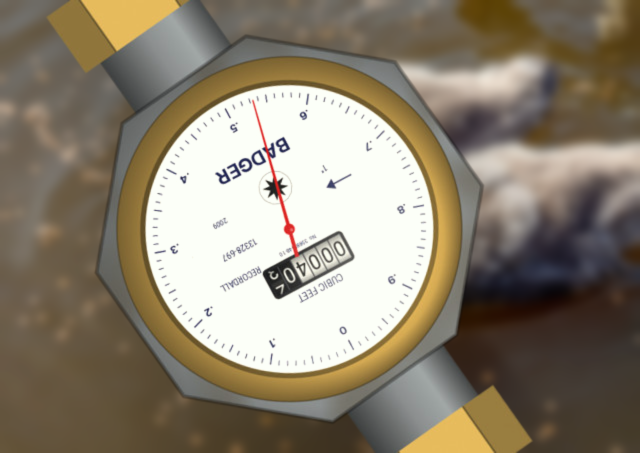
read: value=402.53 unit=ft³
